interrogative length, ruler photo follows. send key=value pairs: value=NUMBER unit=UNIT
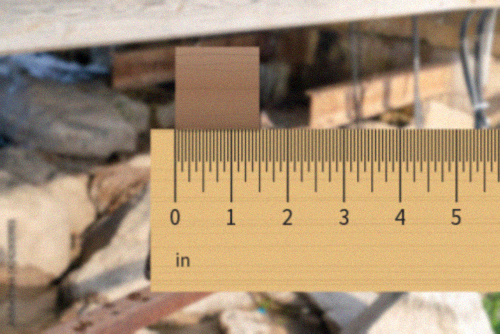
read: value=1.5 unit=in
